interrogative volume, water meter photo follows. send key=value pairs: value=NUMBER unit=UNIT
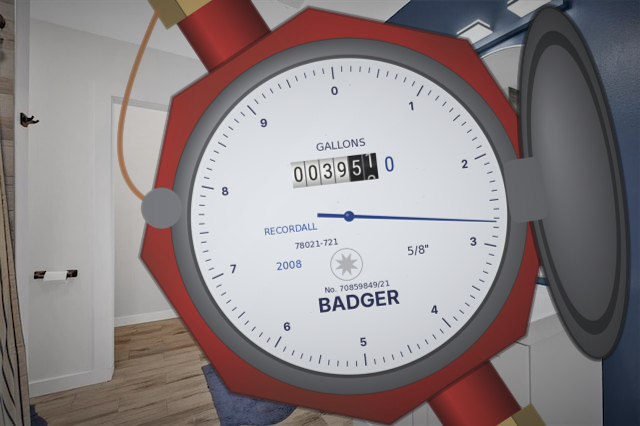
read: value=39512.7 unit=gal
